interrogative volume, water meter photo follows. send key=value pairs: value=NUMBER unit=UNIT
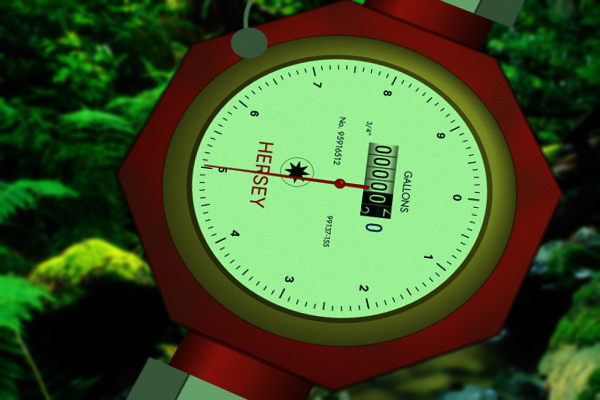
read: value=25.0 unit=gal
